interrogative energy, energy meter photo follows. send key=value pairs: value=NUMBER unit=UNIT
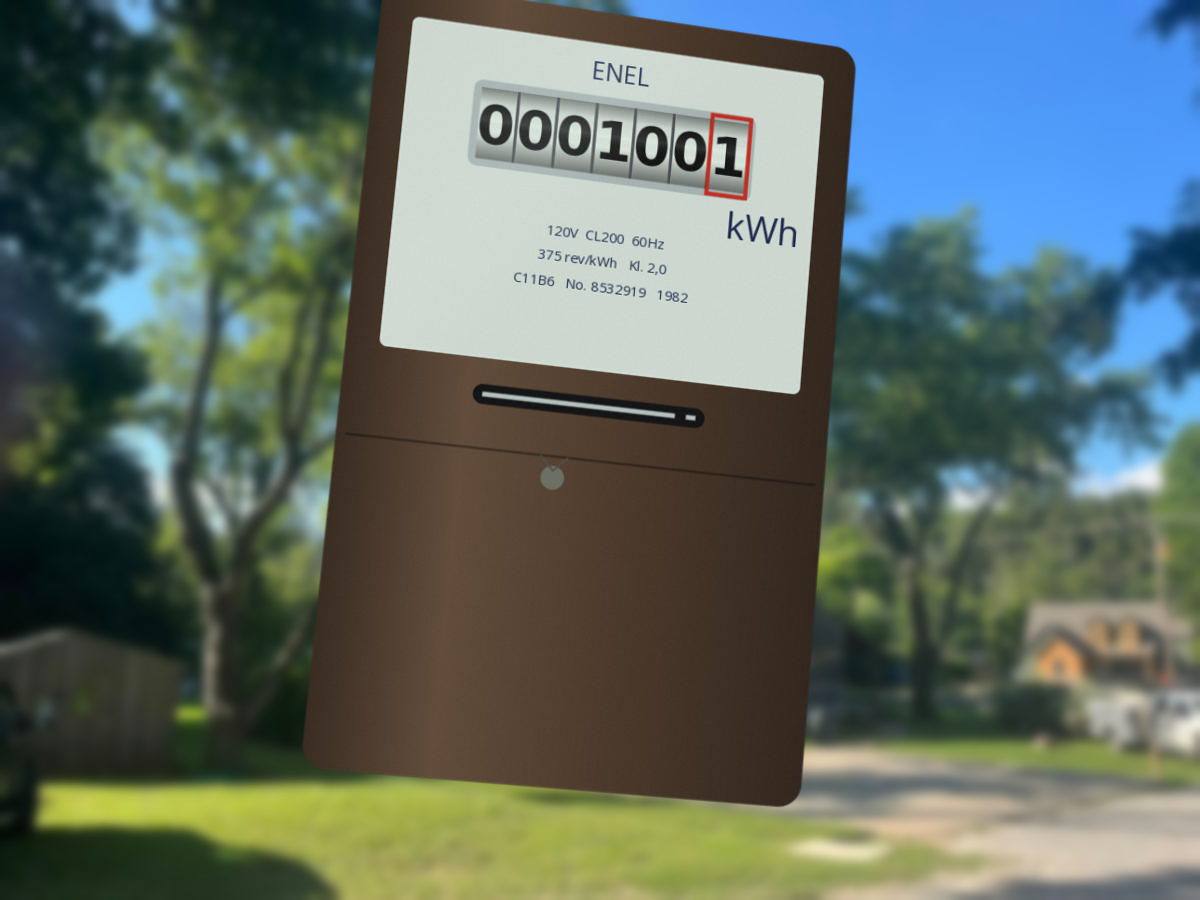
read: value=100.1 unit=kWh
